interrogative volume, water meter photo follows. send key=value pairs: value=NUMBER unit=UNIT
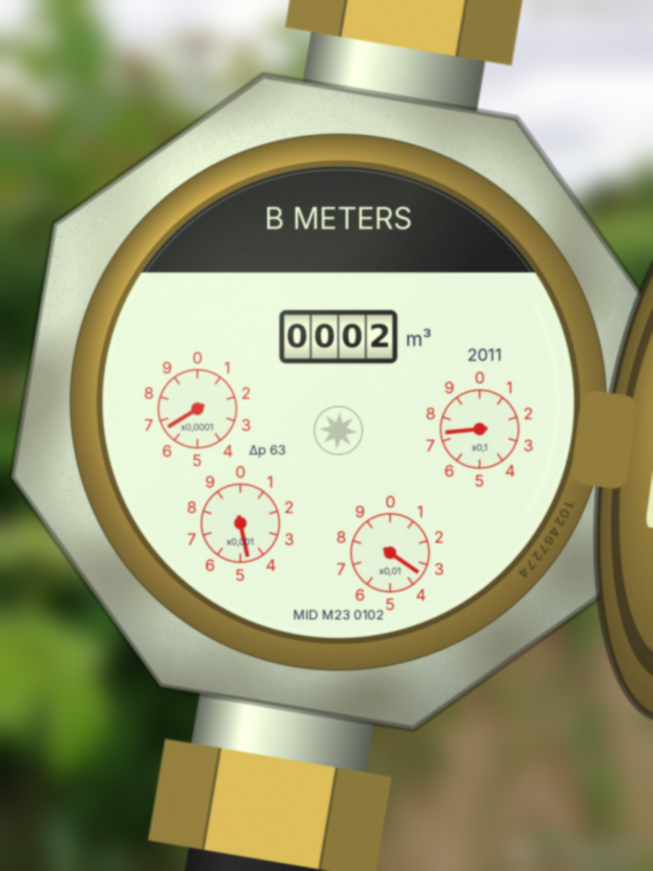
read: value=2.7346 unit=m³
